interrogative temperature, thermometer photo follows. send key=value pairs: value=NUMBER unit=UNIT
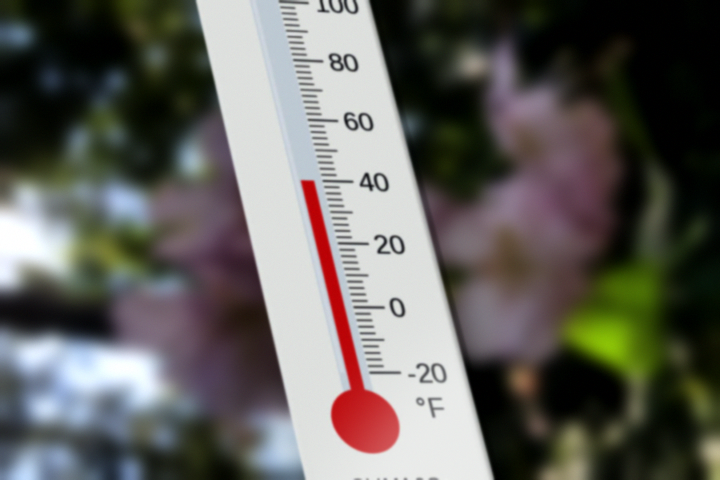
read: value=40 unit=°F
